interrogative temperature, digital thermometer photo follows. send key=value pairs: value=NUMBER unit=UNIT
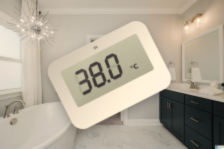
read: value=38.0 unit=°C
